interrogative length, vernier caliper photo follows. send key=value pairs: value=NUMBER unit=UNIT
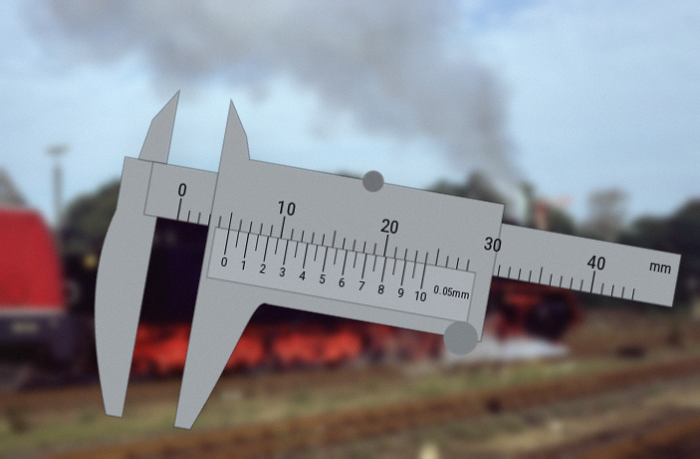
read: value=5.0 unit=mm
